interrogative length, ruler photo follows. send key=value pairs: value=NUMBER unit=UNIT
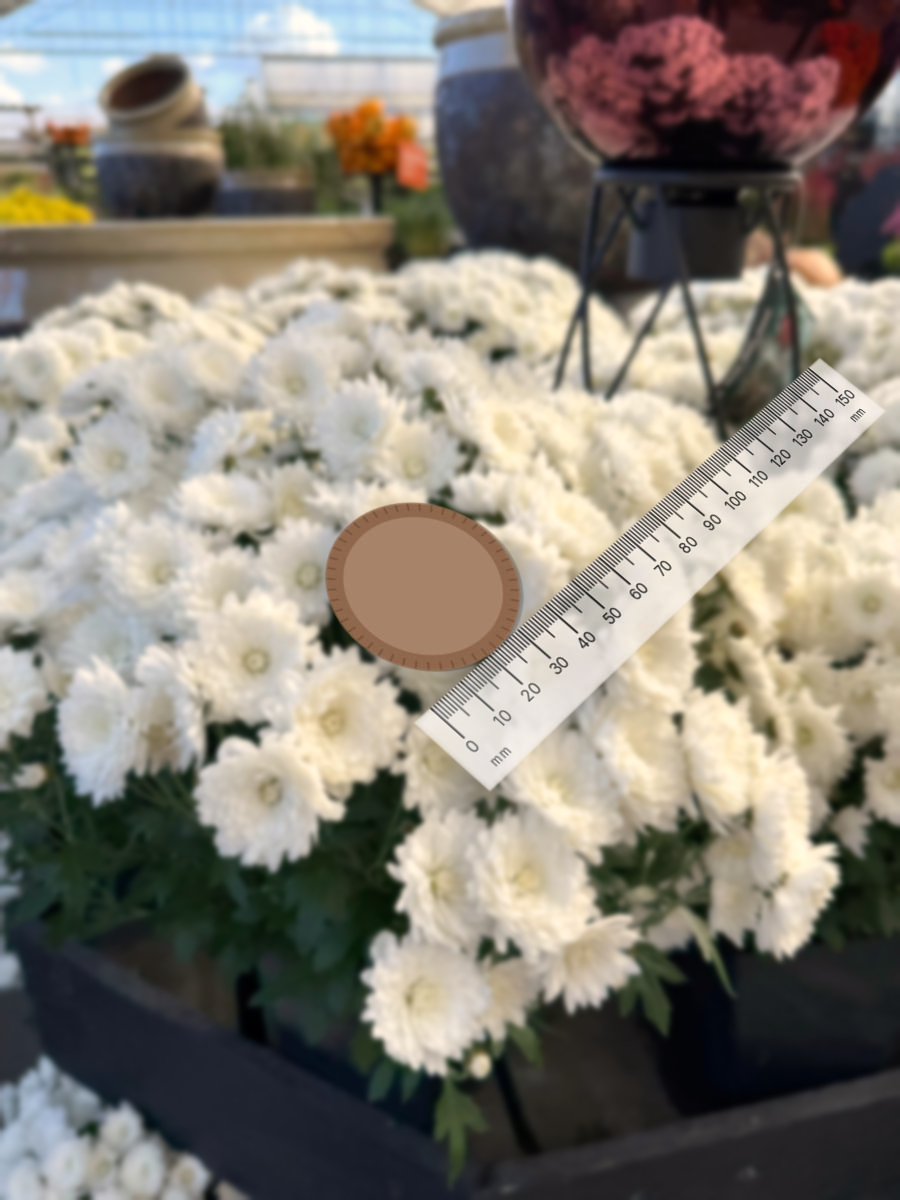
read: value=45 unit=mm
